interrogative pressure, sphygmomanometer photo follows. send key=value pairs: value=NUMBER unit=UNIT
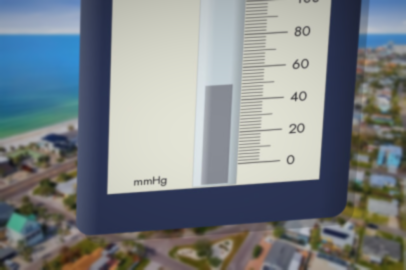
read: value=50 unit=mmHg
